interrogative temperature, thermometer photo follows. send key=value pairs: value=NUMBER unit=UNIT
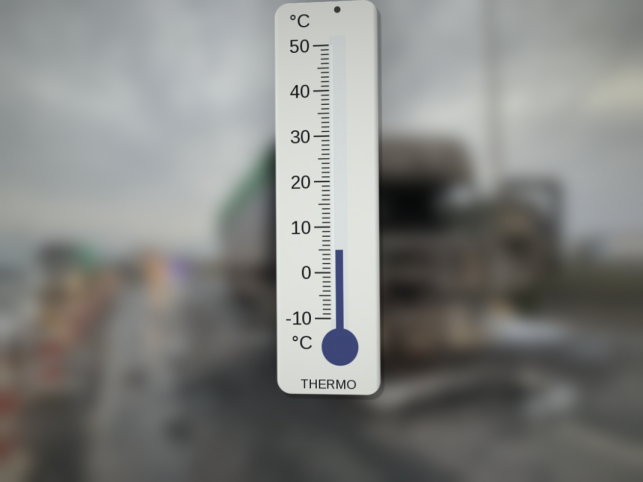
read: value=5 unit=°C
